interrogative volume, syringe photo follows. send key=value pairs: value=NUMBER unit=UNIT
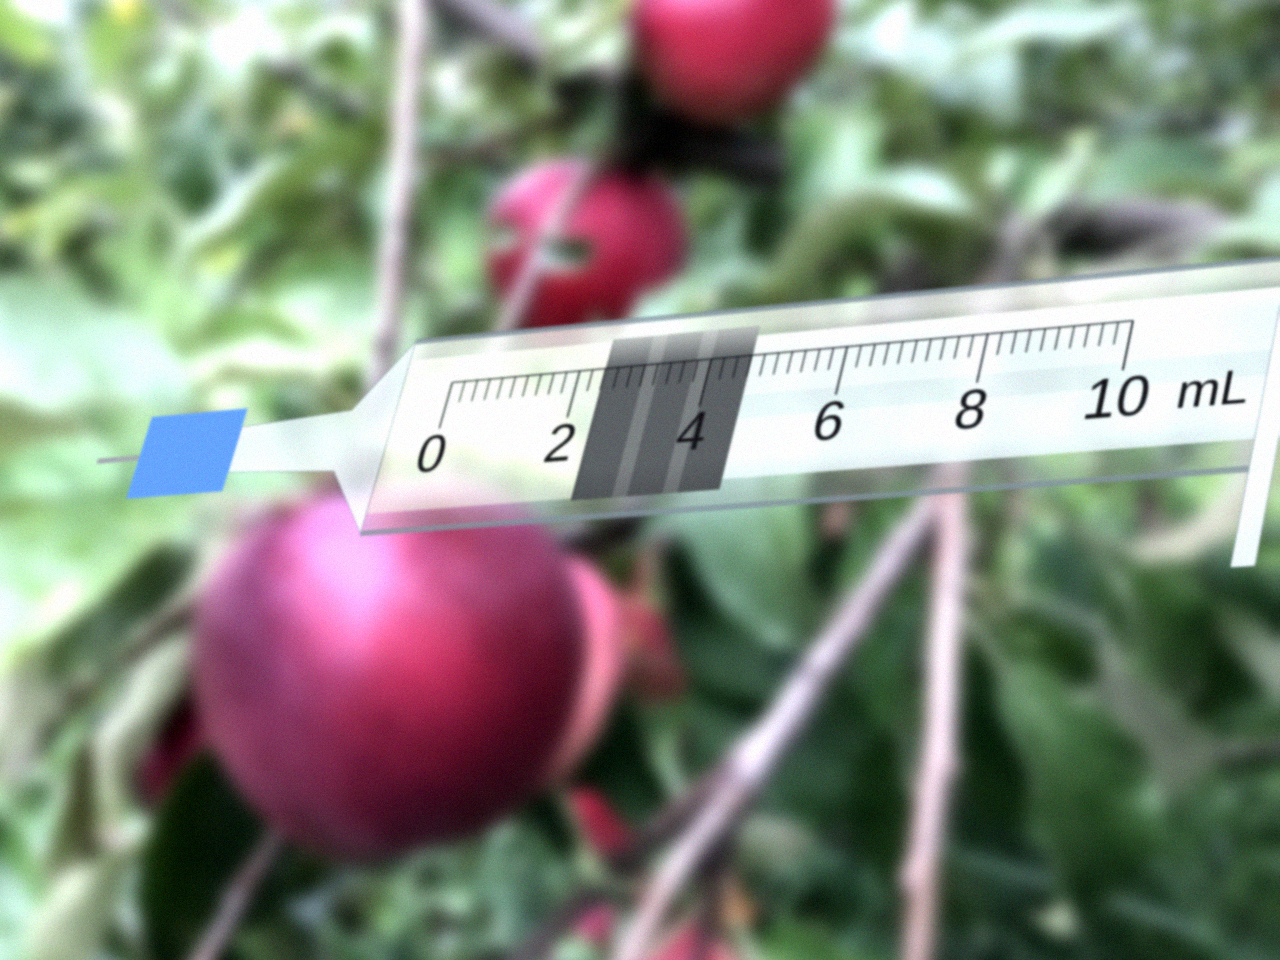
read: value=2.4 unit=mL
